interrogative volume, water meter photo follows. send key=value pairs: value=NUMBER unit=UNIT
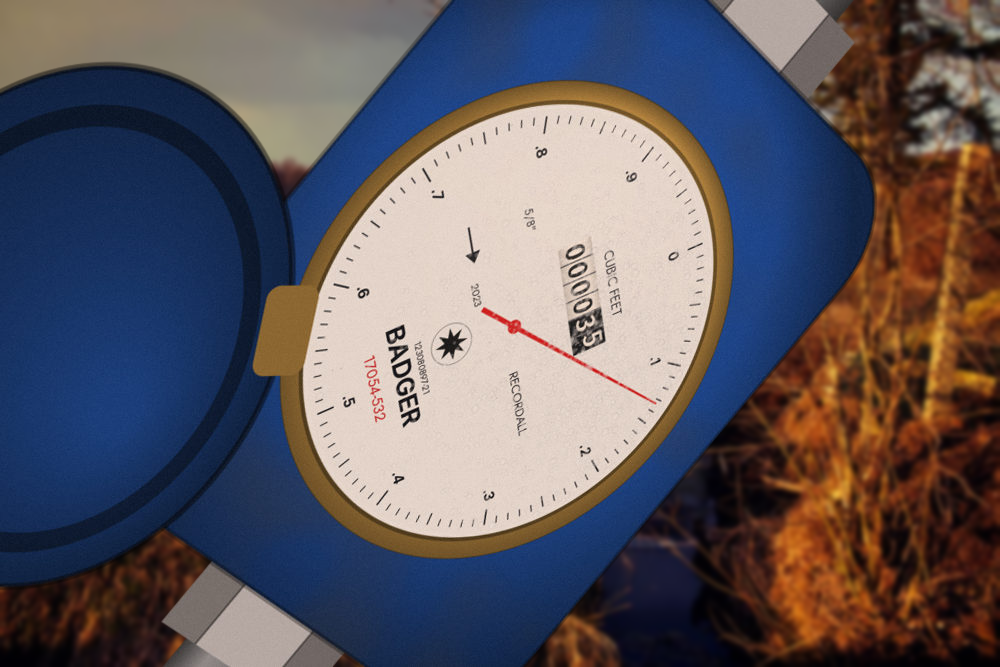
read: value=35.13 unit=ft³
